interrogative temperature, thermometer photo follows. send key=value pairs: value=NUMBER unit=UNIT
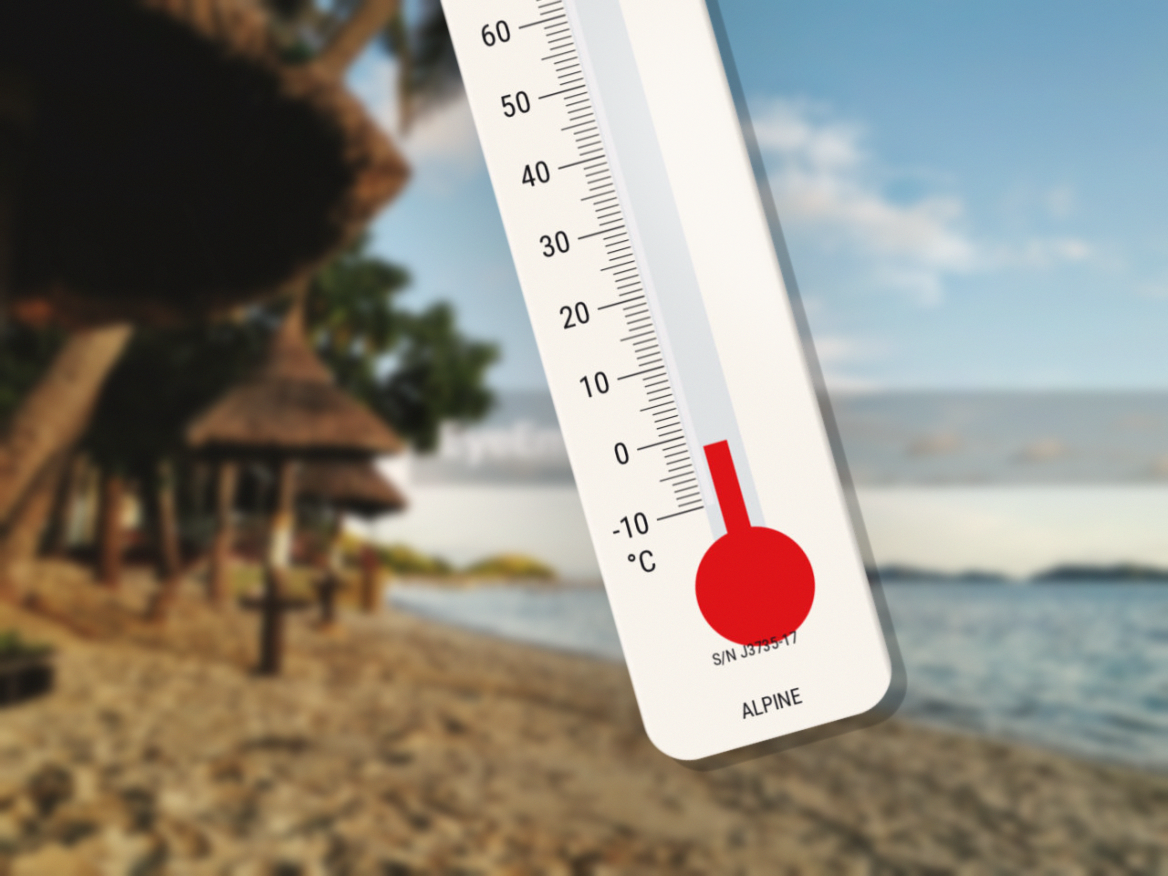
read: value=-2 unit=°C
